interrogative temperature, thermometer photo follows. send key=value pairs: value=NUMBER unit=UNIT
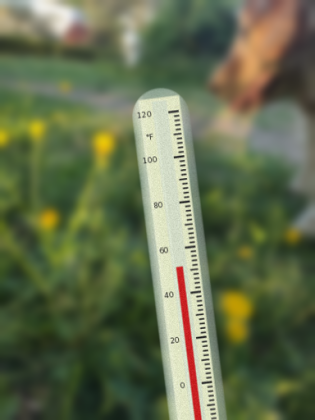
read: value=52 unit=°F
